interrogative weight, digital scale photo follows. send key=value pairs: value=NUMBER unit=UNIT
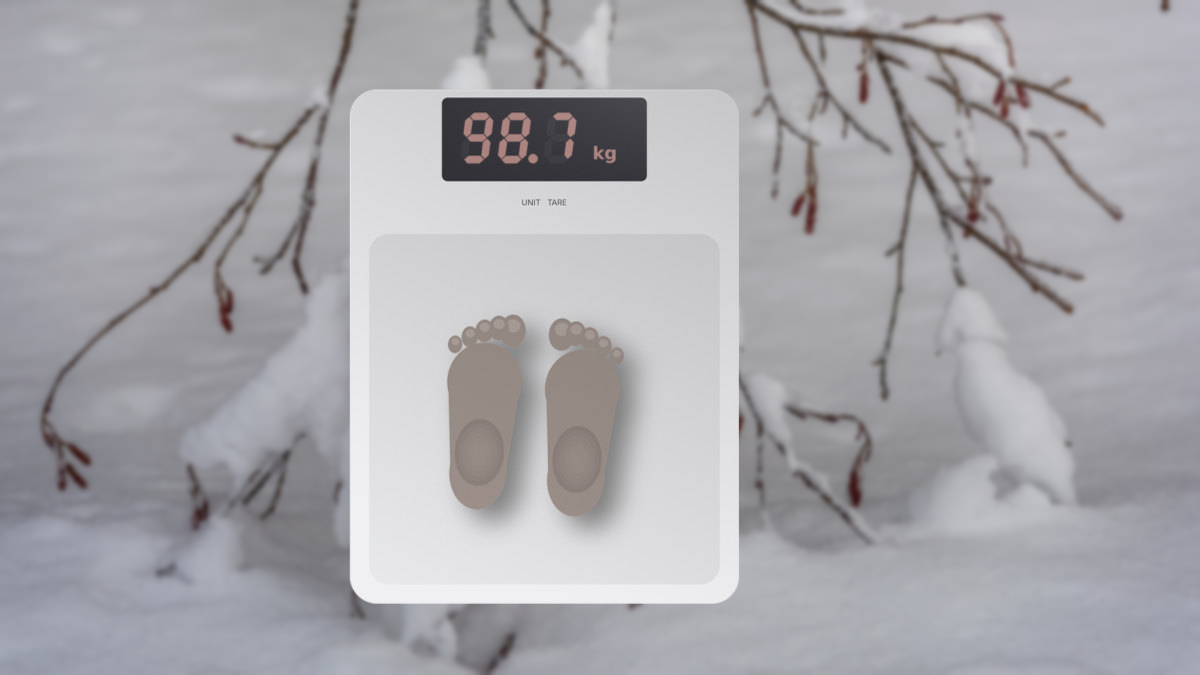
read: value=98.7 unit=kg
